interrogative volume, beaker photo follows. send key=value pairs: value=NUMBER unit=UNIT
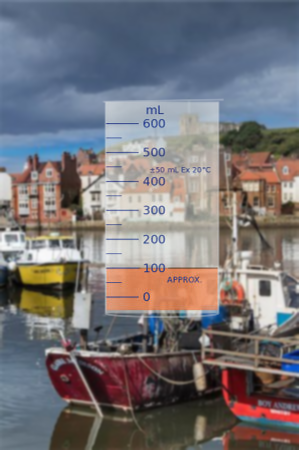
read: value=100 unit=mL
